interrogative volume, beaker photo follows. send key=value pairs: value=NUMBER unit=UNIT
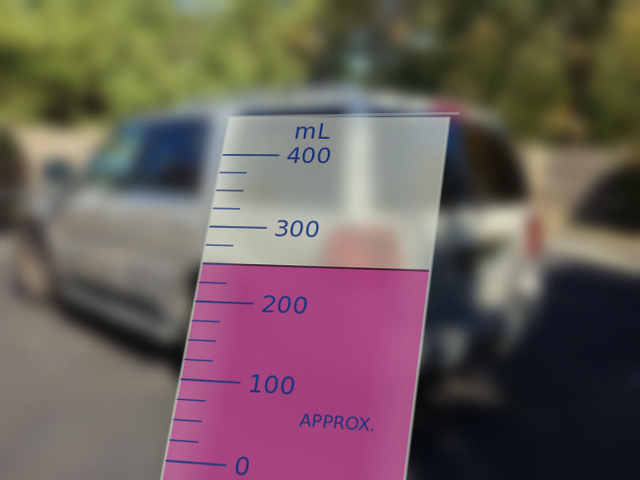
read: value=250 unit=mL
